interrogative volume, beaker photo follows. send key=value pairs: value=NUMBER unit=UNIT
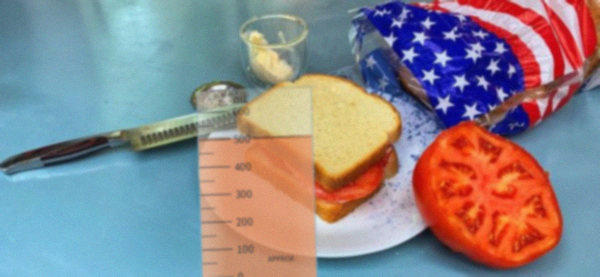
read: value=500 unit=mL
